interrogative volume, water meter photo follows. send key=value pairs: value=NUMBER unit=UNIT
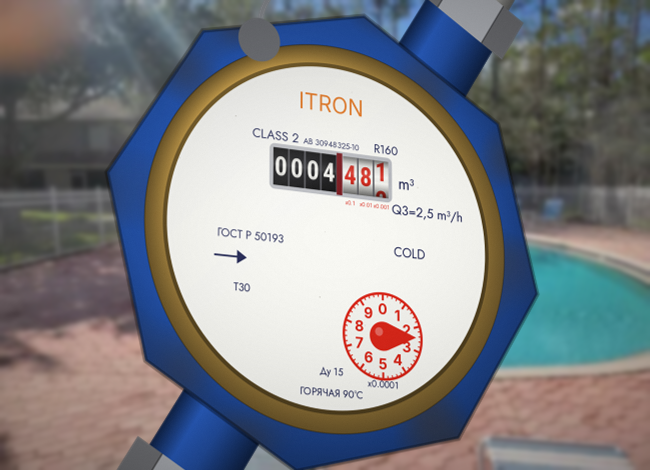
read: value=4.4812 unit=m³
